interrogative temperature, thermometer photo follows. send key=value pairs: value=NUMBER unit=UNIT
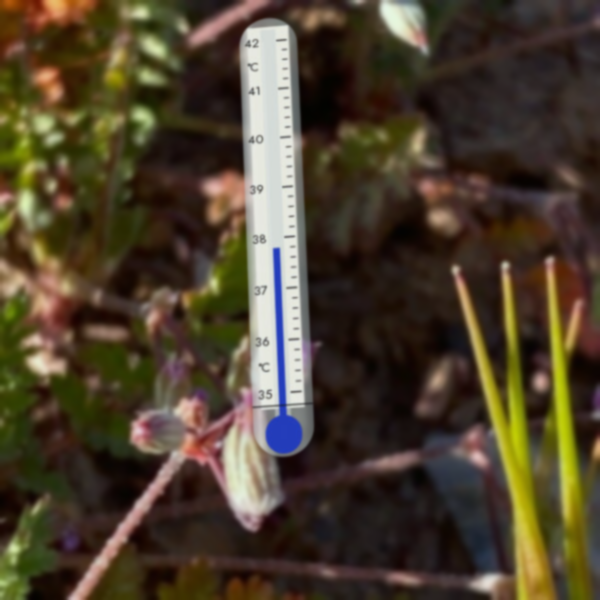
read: value=37.8 unit=°C
